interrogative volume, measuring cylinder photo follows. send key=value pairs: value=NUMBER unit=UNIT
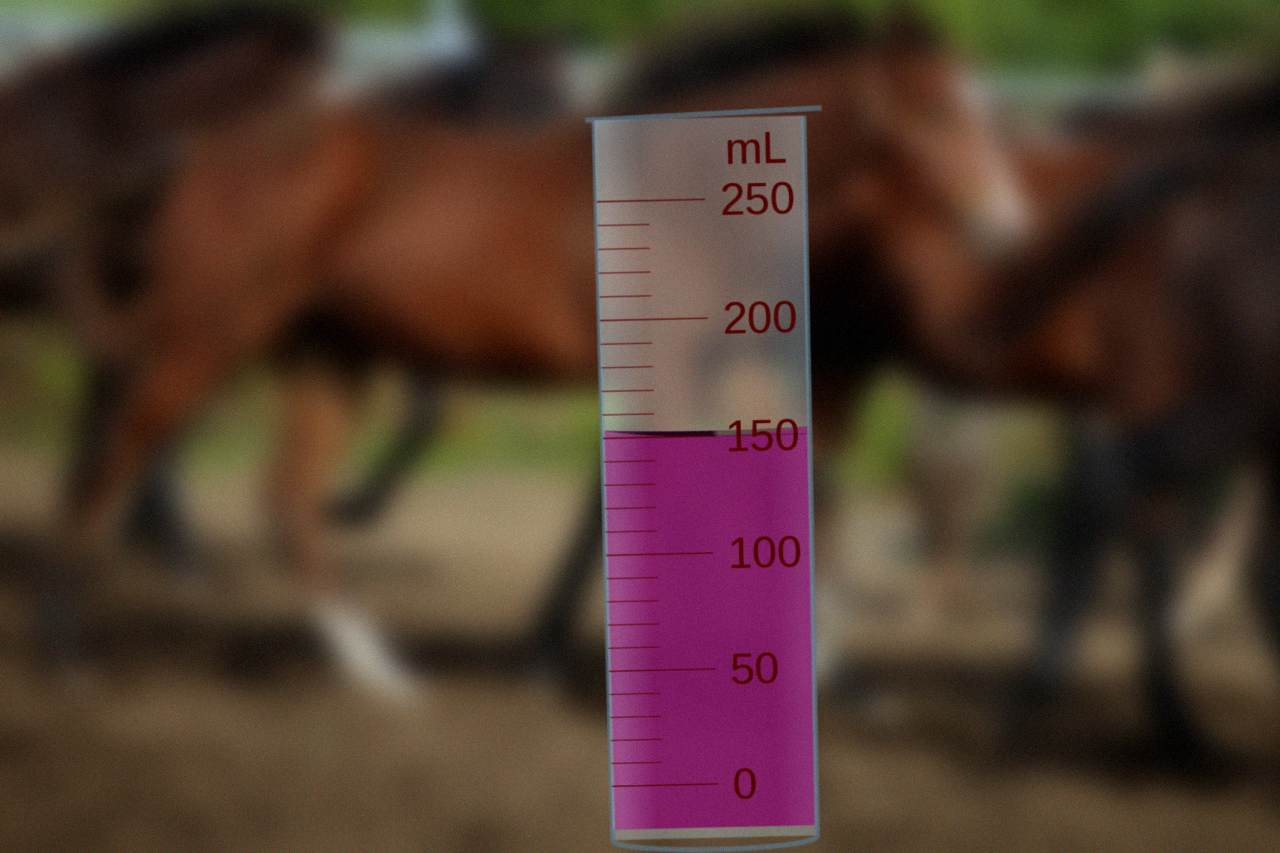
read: value=150 unit=mL
